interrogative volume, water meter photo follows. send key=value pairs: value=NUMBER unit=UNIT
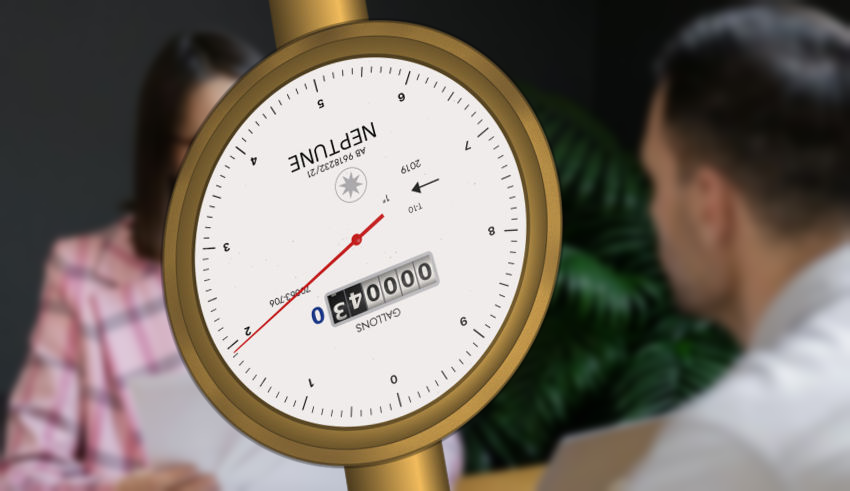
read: value=431.9 unit=gal
